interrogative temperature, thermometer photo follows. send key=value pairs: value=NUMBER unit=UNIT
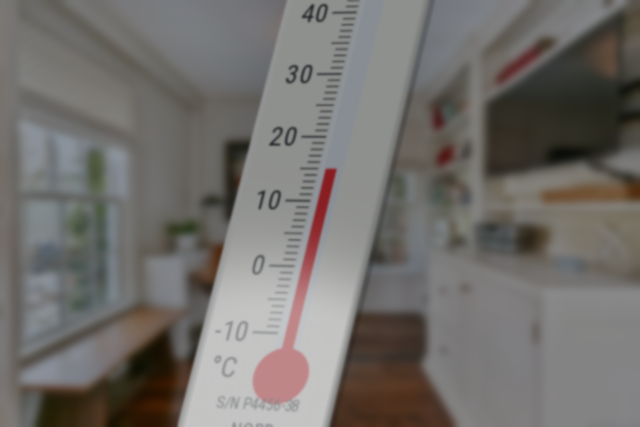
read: value=15 unit=°C
